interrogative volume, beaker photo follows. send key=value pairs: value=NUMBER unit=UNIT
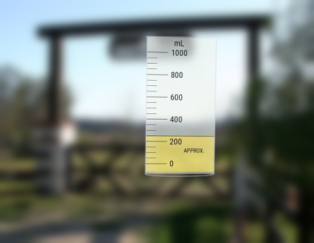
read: value=250 unit=mL
